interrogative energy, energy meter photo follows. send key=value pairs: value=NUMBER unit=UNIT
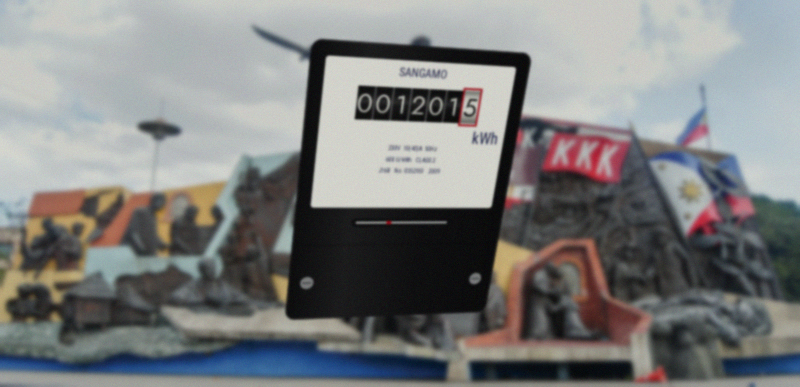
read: value=1201.5 unit=kWh
